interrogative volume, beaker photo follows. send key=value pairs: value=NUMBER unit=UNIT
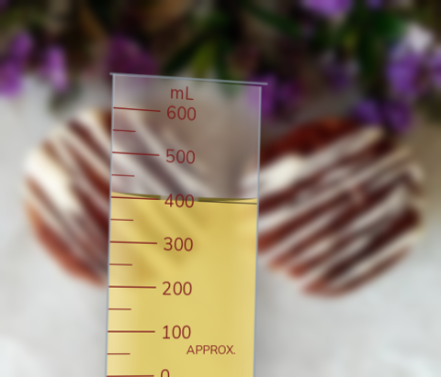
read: value=400 unit=mL
